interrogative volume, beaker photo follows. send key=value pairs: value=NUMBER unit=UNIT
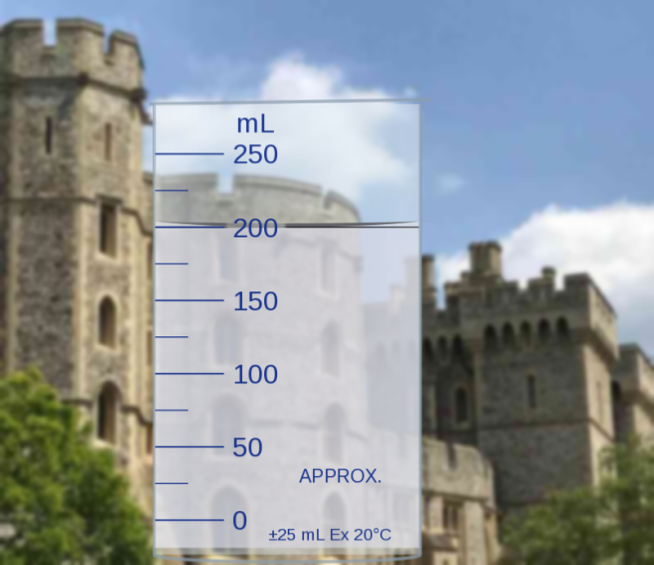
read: value=200 unit=mL
